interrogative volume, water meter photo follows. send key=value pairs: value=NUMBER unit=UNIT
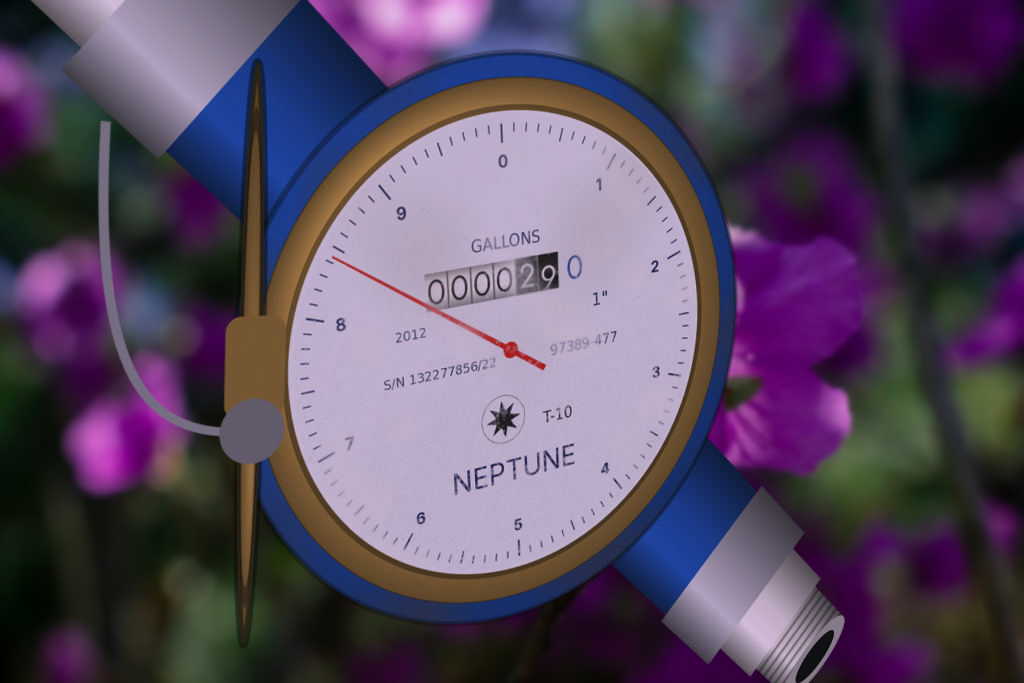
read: value=288.4 unit=gal
